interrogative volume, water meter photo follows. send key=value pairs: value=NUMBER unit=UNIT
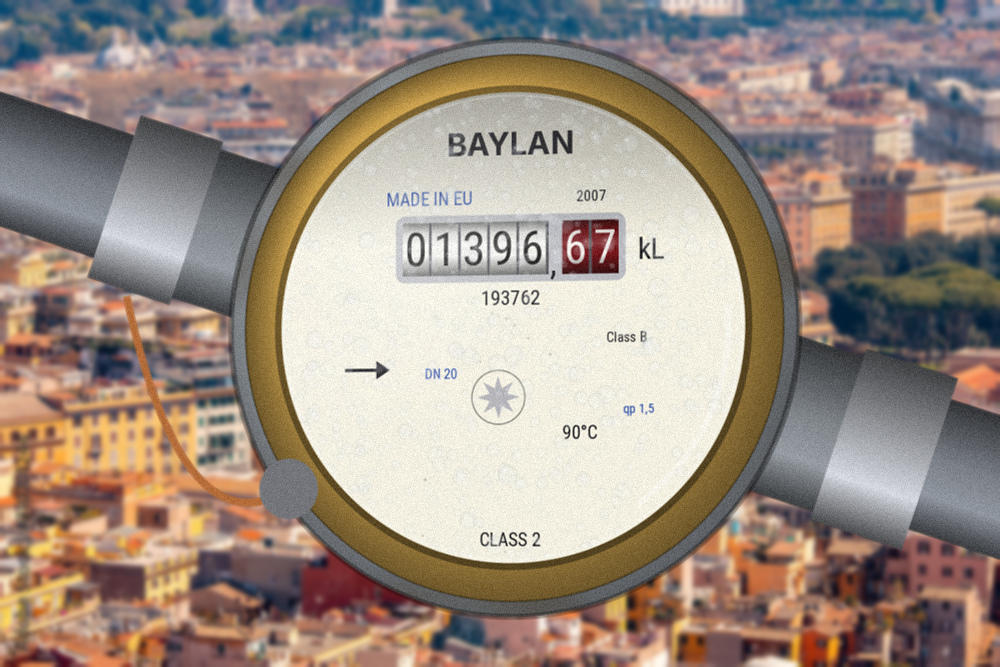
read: value=1396.67 unit=kL
